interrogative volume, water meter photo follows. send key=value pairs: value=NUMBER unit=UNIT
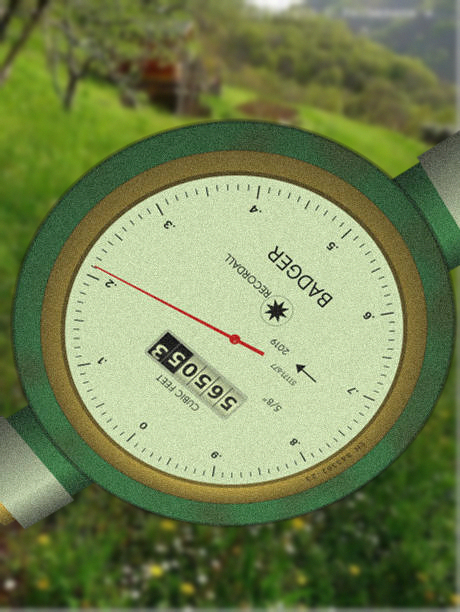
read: value=565053.21 unit=ft³
